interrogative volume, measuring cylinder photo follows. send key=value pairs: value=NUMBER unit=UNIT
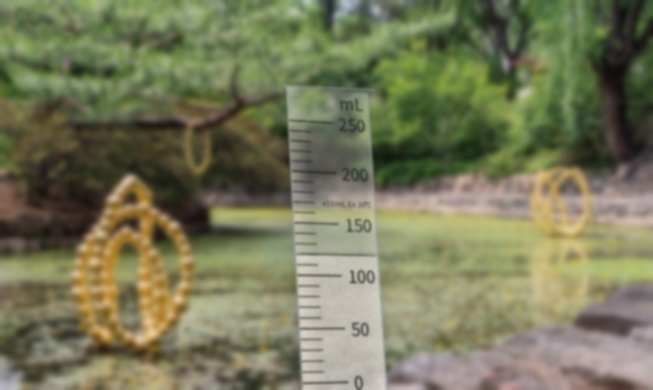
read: value=120 unit=mL
